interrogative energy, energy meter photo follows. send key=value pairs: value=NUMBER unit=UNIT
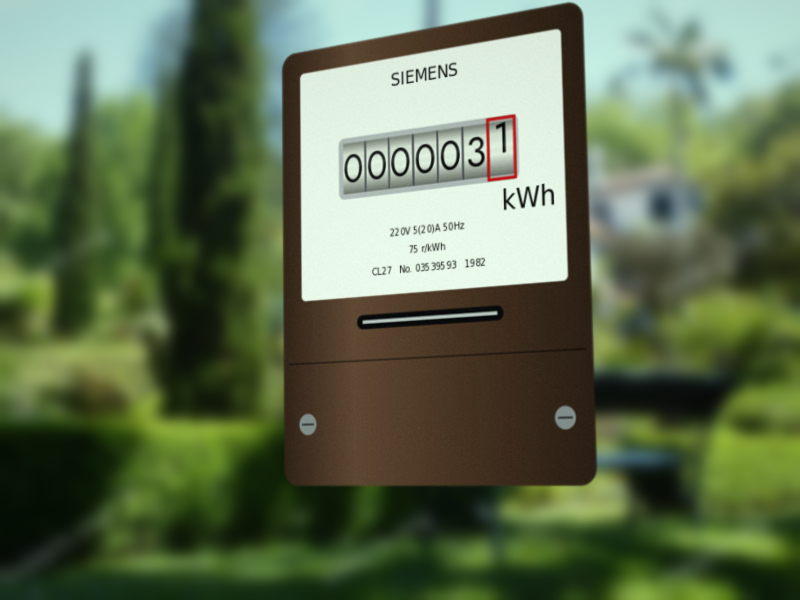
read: value=3.1 unit=kWh
